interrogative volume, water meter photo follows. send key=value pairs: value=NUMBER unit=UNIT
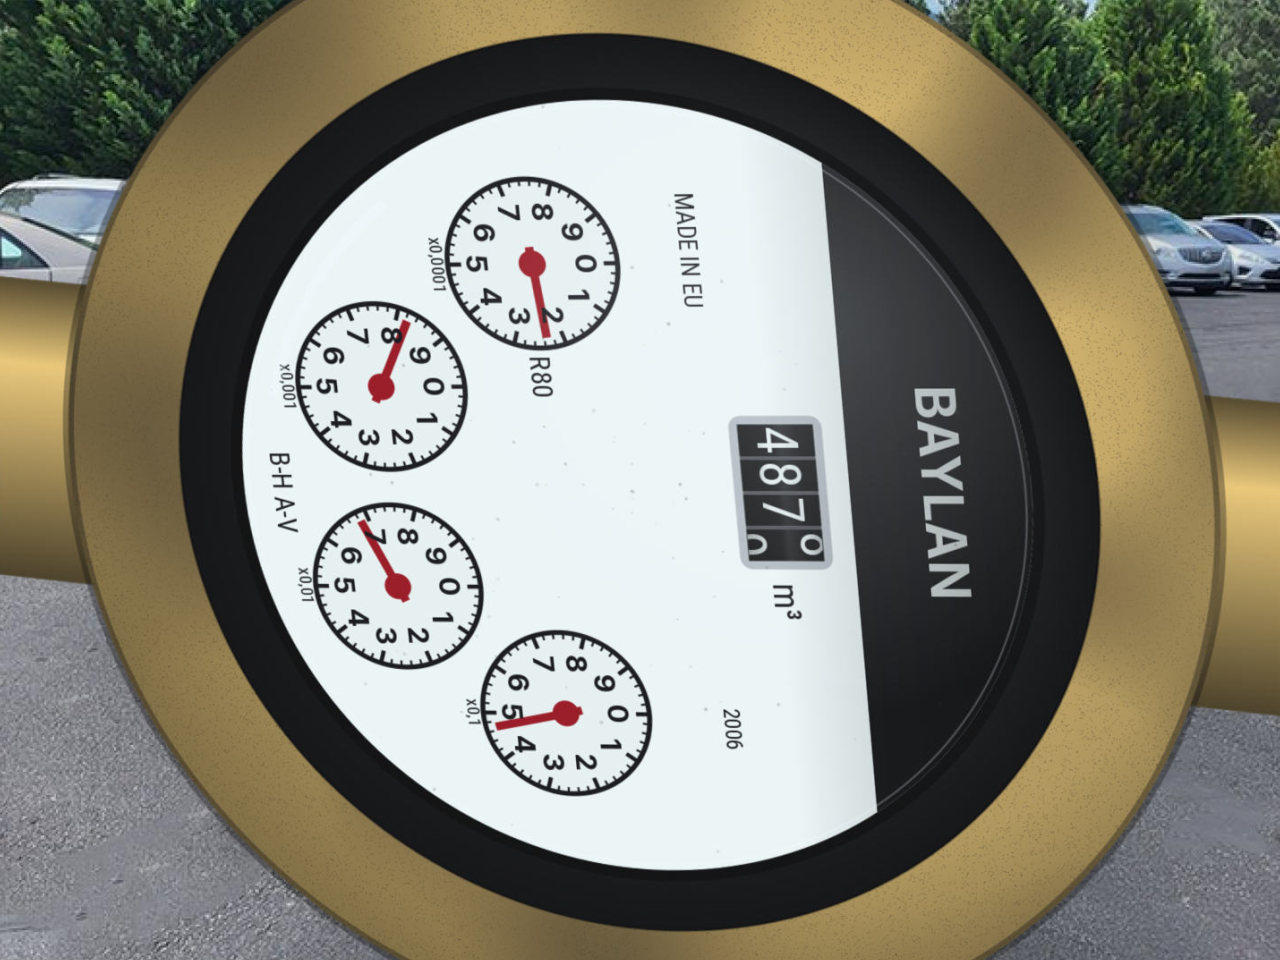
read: value=4878.4682 unit=m³
